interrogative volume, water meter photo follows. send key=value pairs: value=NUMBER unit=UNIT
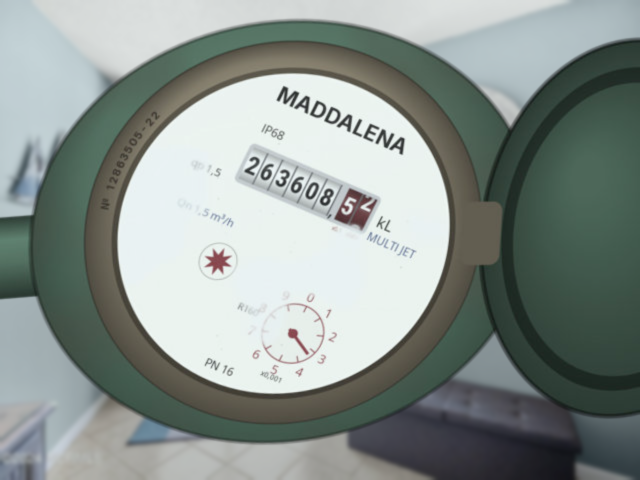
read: value=263608.523 unit=kL
